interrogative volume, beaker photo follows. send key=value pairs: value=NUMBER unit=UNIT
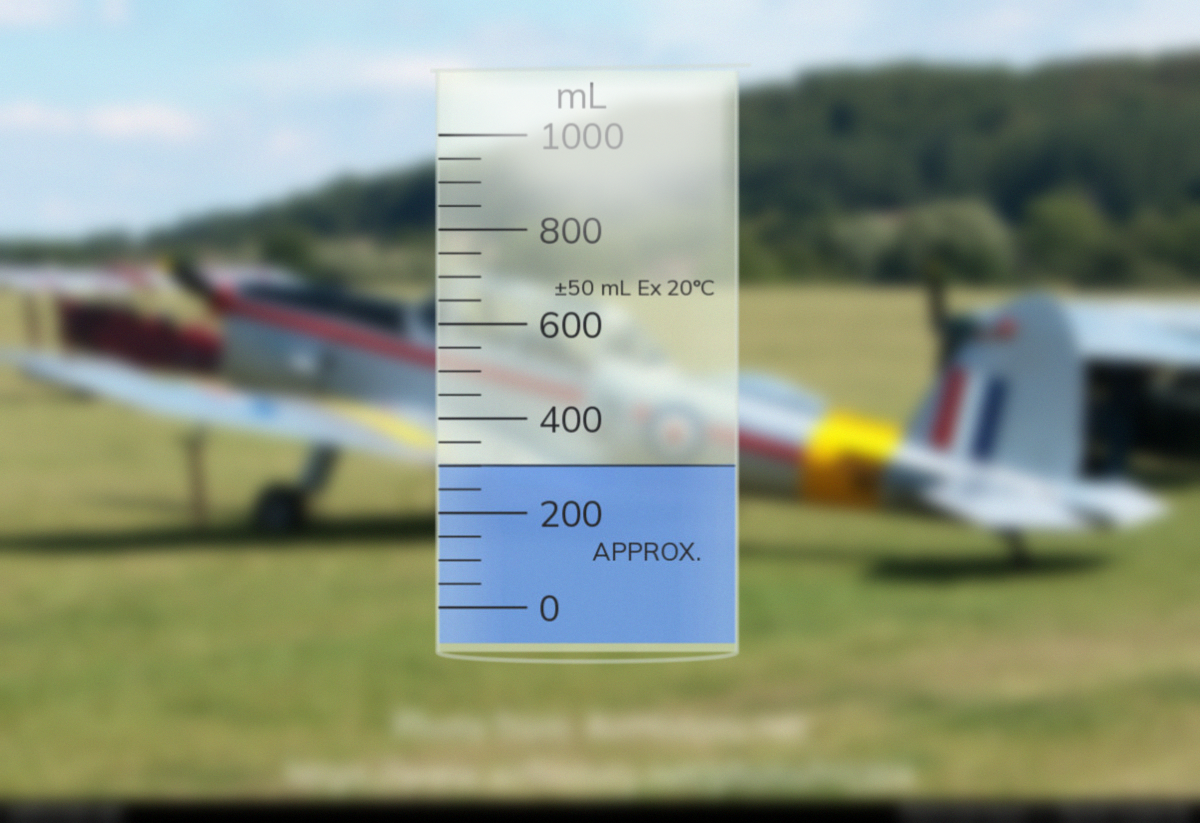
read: value=300 unit=mL
